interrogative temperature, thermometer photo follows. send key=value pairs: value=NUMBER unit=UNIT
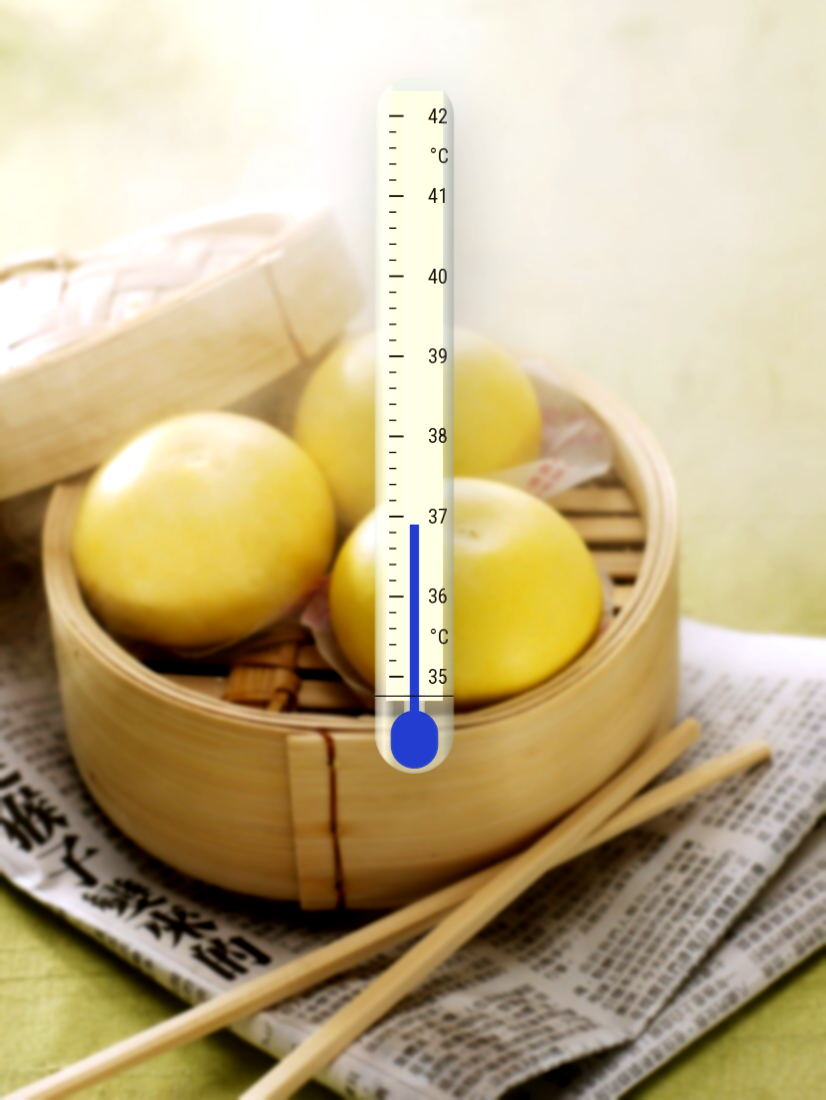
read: value=36.9 unit=°C
